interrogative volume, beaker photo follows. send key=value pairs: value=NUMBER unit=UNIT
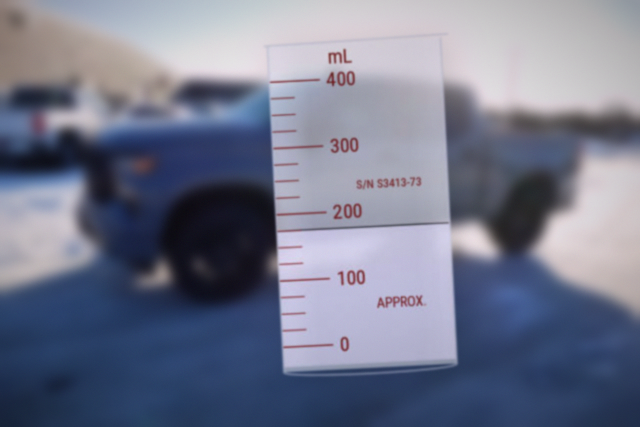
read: value=175 unit=mL
